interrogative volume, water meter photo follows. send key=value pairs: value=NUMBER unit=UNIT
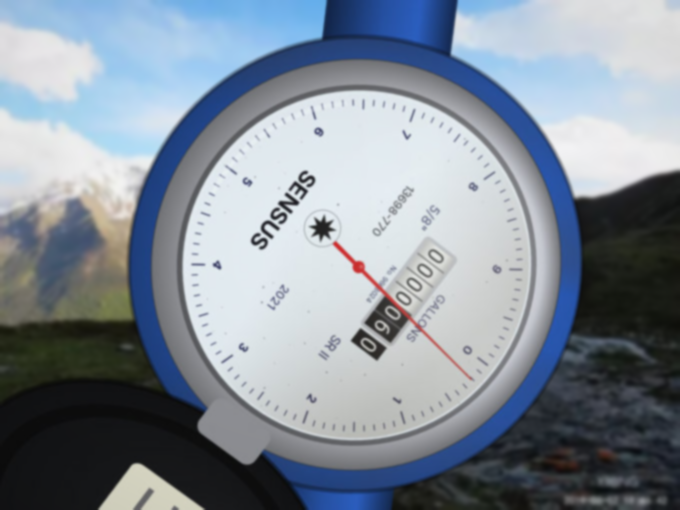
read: value=60.2 unit=gal
